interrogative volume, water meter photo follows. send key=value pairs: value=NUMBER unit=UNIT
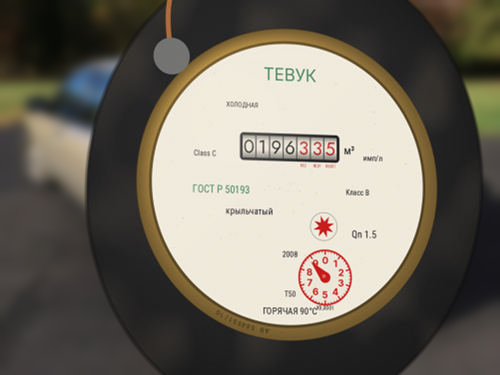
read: value=196.3358 unit=m³
